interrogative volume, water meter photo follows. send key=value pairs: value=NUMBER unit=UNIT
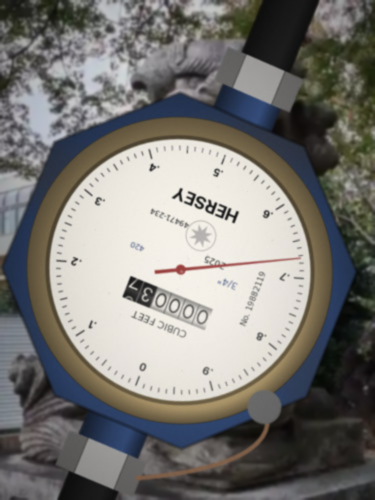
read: value=36.67 unit=ft³
